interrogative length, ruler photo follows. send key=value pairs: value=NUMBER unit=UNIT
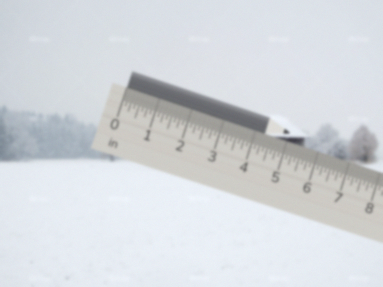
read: value=5 unit=in
